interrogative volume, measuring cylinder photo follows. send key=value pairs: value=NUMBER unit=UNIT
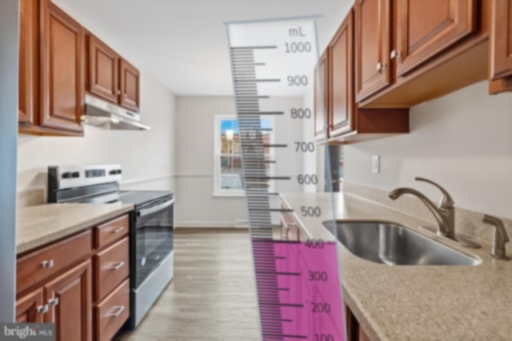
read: value=400 unit=mL
